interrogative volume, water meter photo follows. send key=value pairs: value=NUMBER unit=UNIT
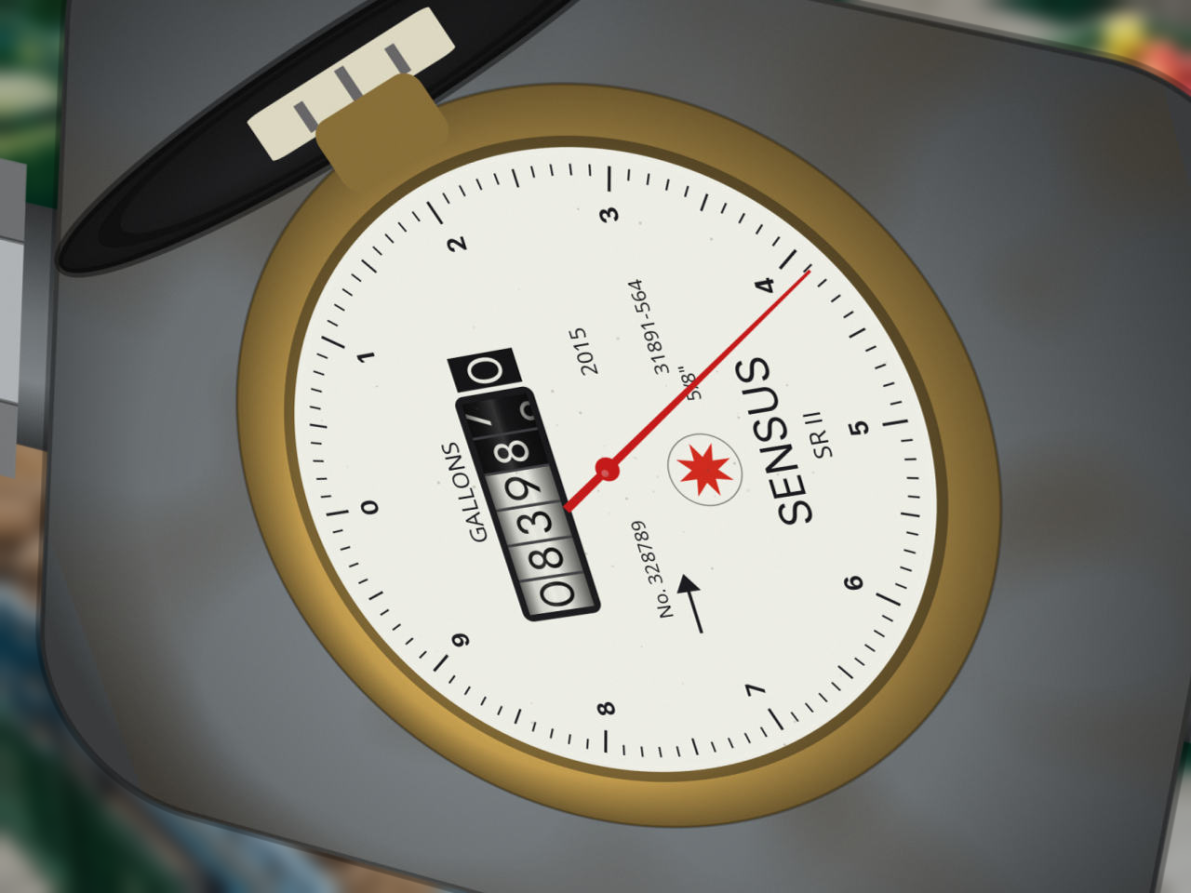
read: value=839874.1 unit=gal
